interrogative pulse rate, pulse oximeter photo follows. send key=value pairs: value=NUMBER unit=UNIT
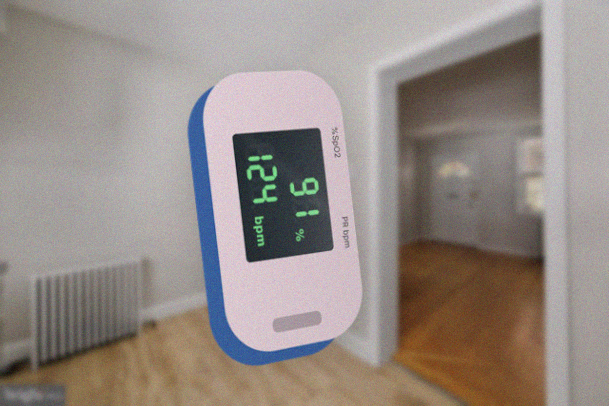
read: value=124 unit=bpm
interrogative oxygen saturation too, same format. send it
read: value=91 unit=%
